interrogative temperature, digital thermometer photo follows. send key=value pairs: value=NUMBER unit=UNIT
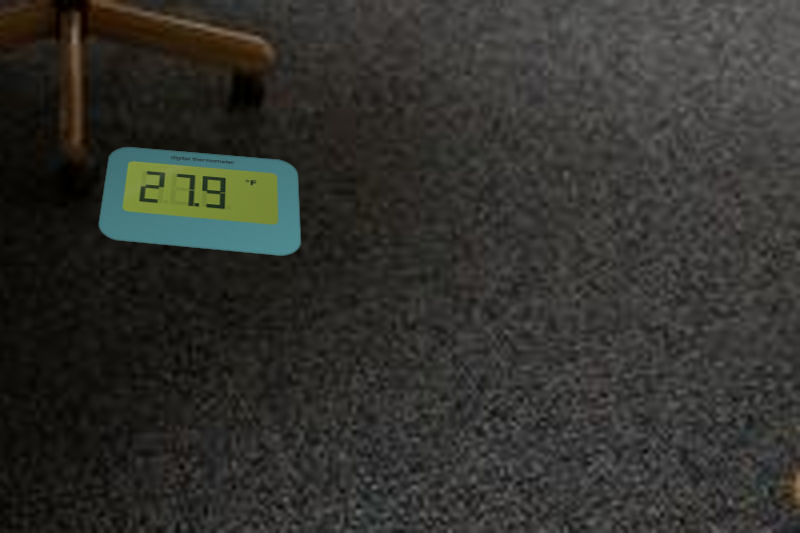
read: value=27.9 unit=°F
